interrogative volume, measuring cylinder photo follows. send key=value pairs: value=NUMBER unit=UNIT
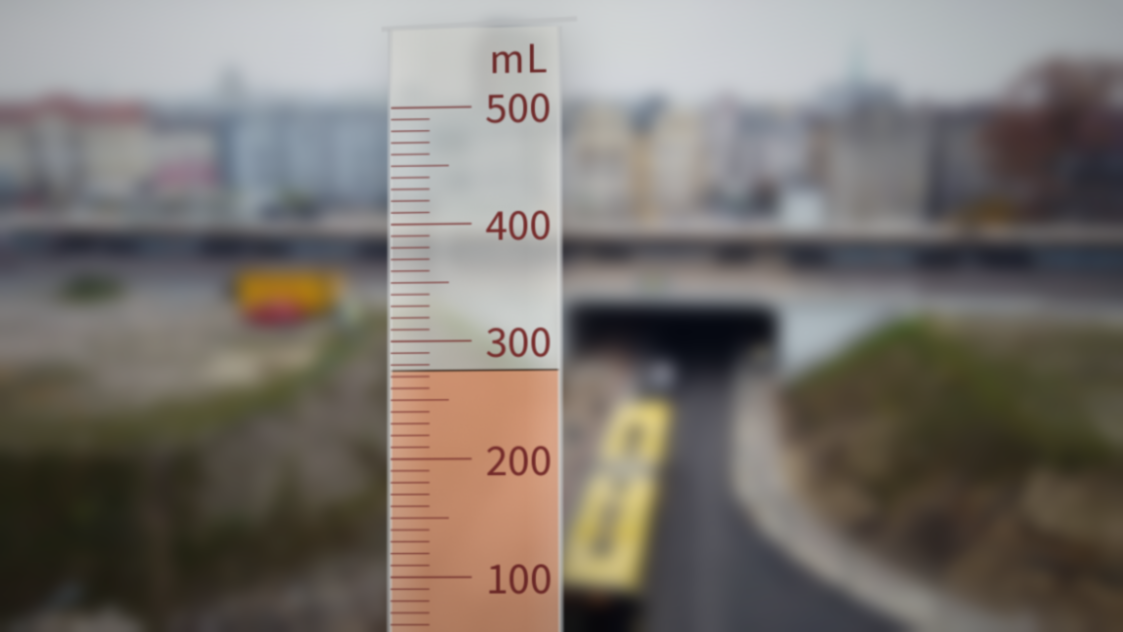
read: value=275 unit=mL
